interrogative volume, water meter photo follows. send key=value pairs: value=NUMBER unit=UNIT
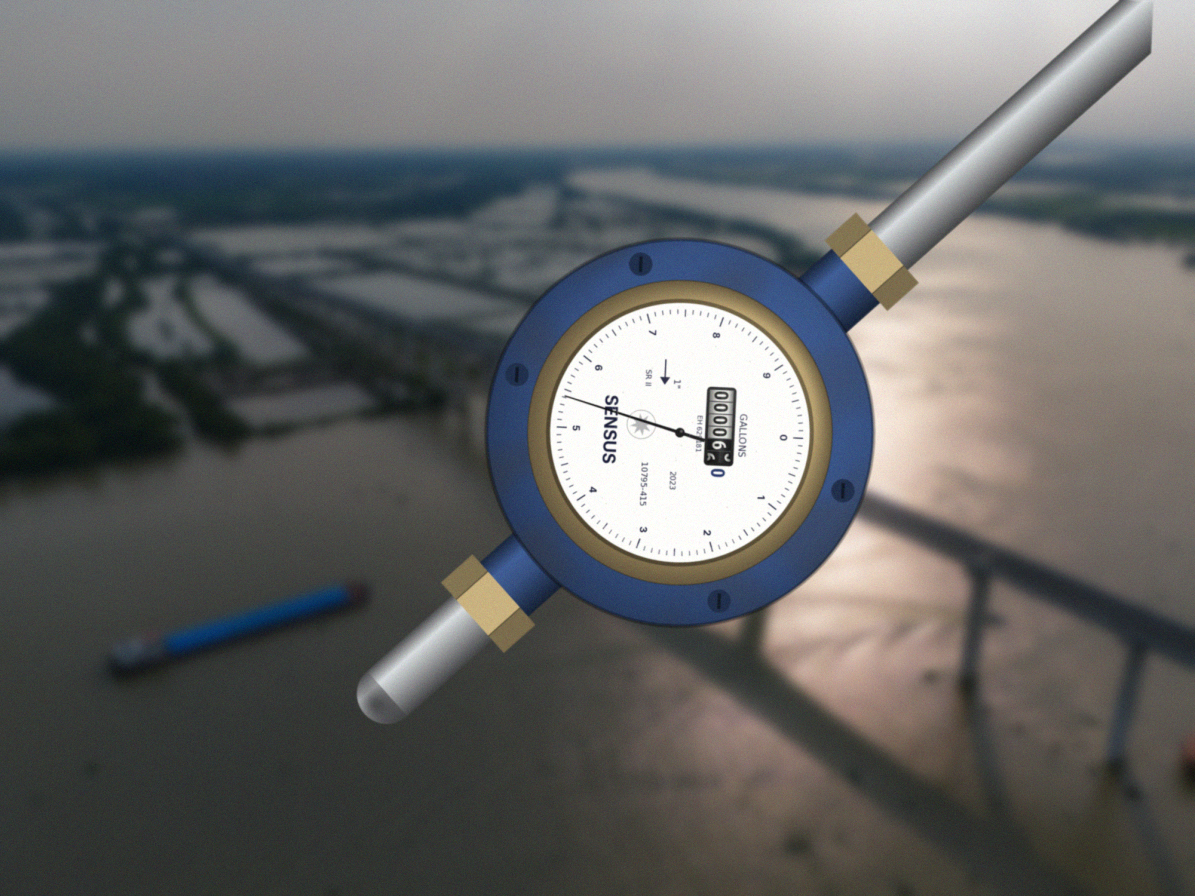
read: value=655.4 unit=gal
